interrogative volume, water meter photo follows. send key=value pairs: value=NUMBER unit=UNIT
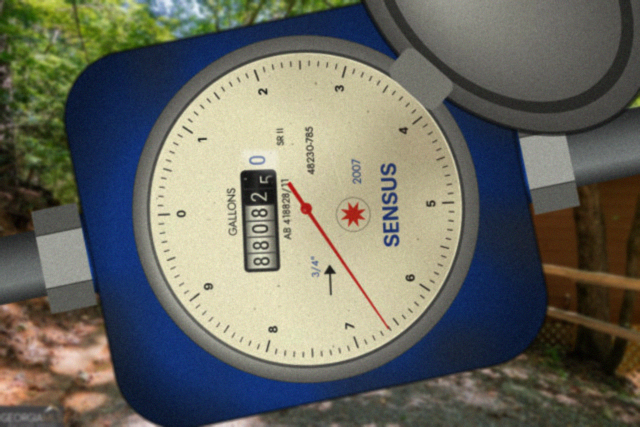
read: value=8808246.6 unit=gal
